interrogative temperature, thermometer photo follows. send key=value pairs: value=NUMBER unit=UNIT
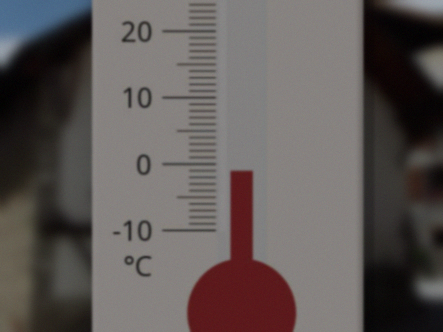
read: value=-1 unit=°C
